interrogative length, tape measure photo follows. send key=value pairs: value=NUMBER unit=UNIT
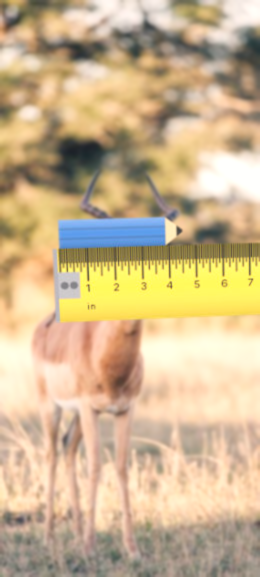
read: value=4.5 unit=in
